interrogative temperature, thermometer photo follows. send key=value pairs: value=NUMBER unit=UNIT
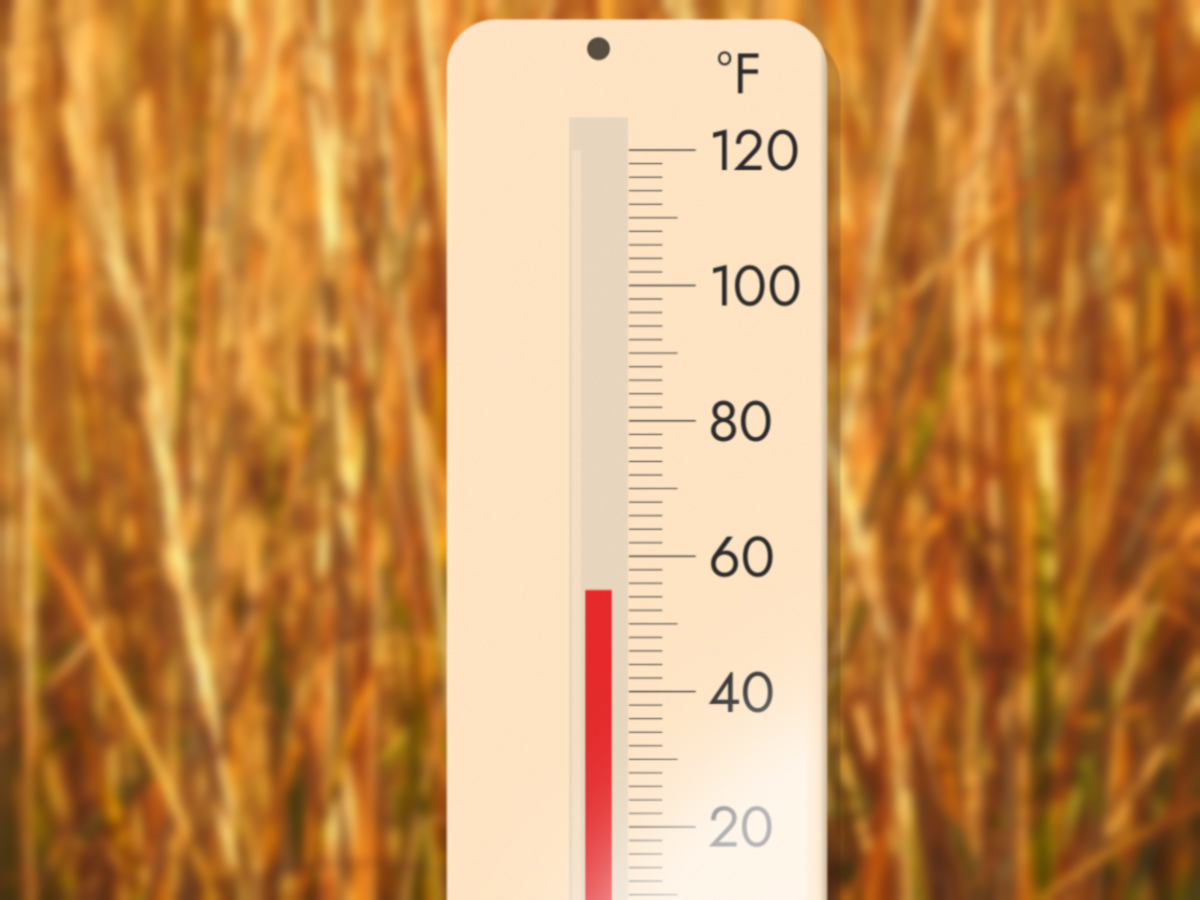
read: value=55 unit=°F
